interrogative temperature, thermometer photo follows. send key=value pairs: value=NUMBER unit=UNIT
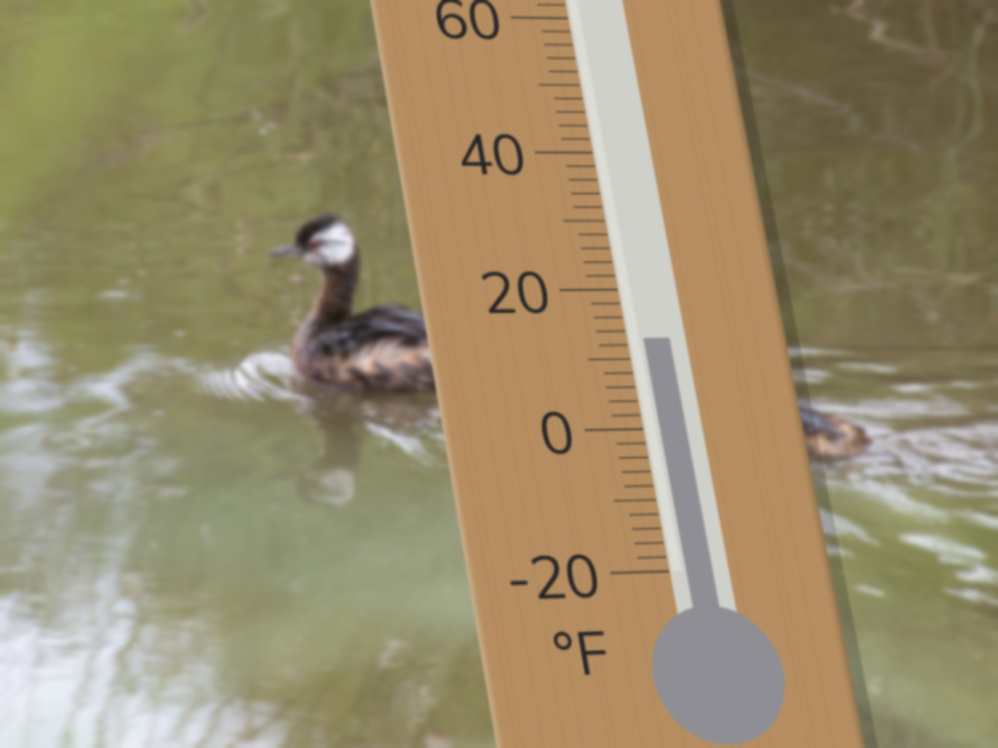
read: value=13 unit=°F
